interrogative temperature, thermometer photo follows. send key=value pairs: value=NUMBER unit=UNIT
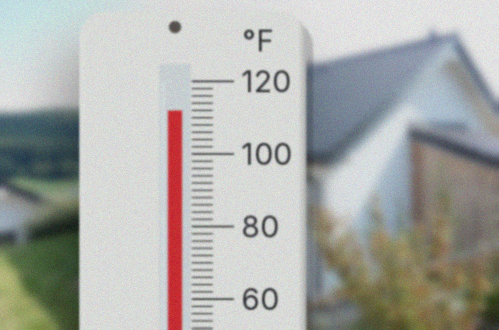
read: value=112 unit=°F
